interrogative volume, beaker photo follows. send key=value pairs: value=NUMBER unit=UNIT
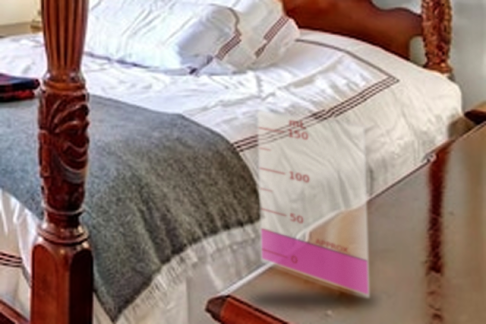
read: value=25 unit=mL
